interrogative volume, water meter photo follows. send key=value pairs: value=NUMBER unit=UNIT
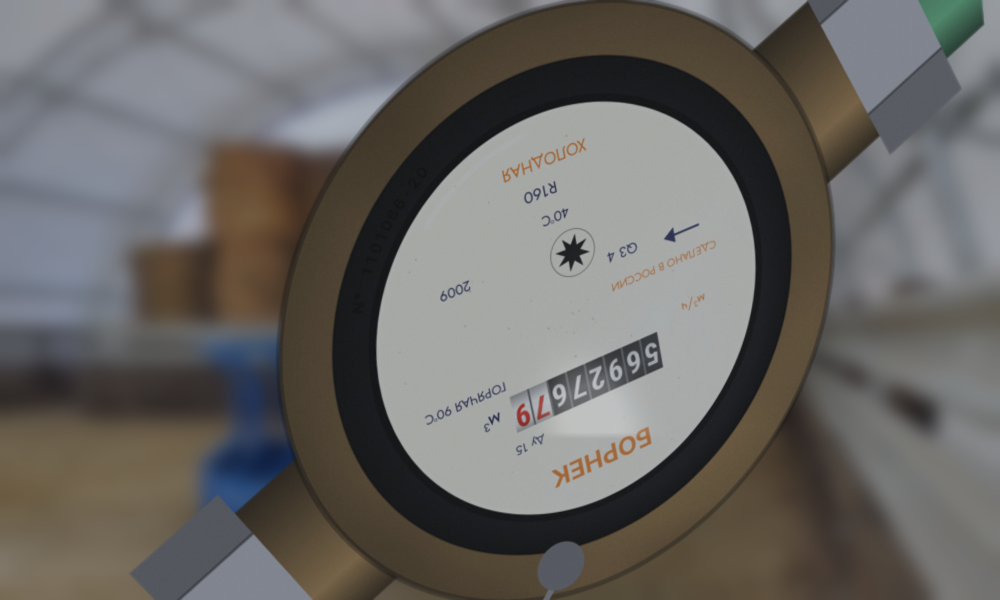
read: value=569276.79 unit=m³
